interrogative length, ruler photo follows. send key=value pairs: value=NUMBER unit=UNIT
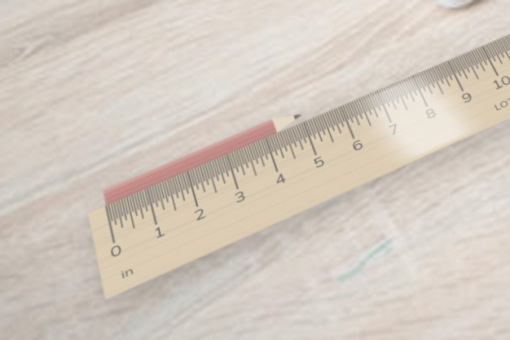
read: value=5 unit=in
